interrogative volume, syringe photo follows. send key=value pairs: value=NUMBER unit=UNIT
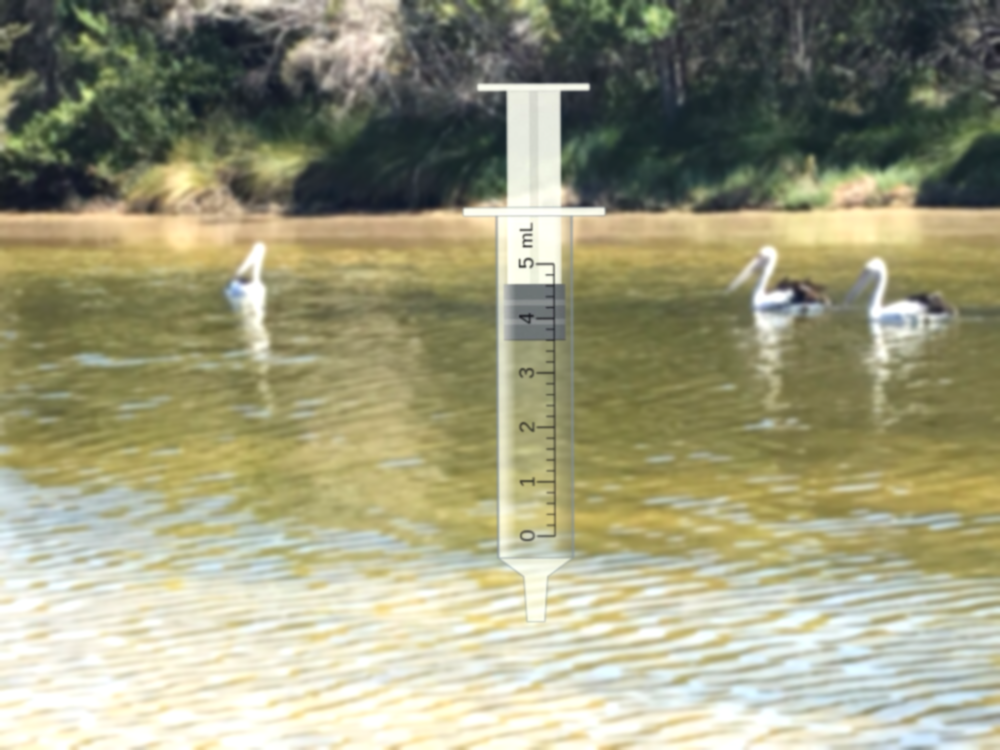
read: value=3.6 unit=mL
